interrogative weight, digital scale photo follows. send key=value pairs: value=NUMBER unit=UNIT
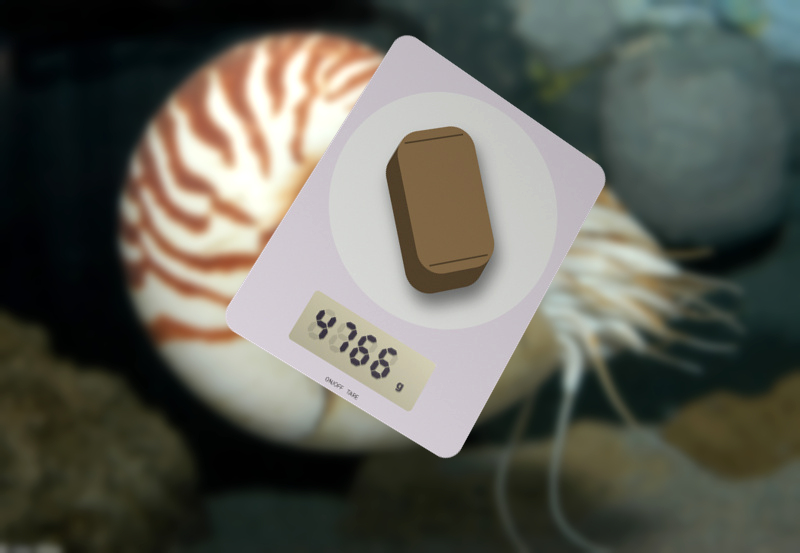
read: value=4766 unit=g
